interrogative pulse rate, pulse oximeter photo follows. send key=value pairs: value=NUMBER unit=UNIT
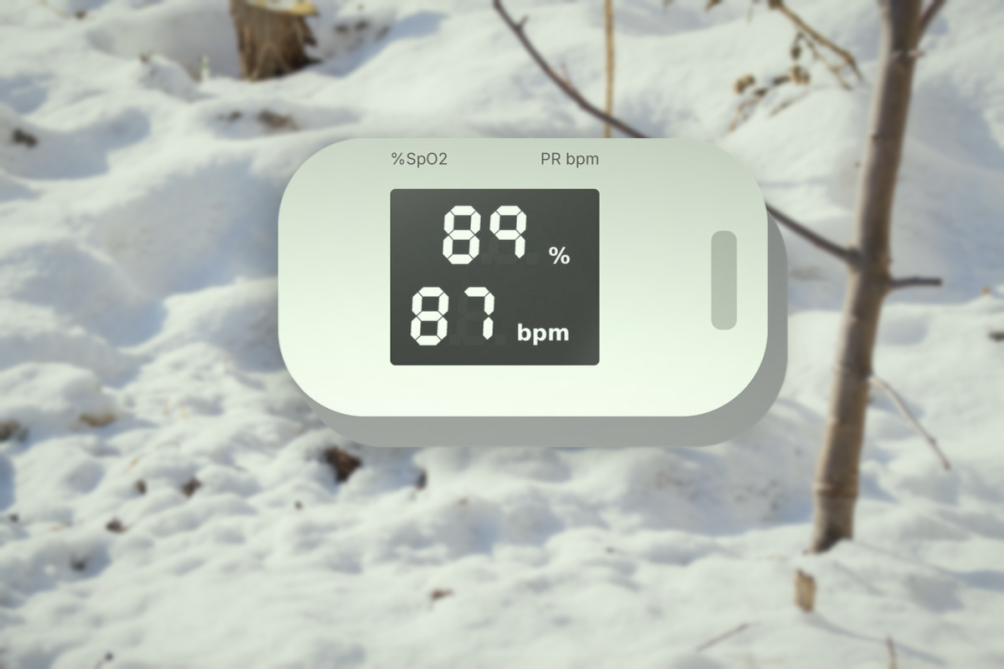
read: value=87 unit=bpm
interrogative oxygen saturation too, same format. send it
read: value=89 unit=%
